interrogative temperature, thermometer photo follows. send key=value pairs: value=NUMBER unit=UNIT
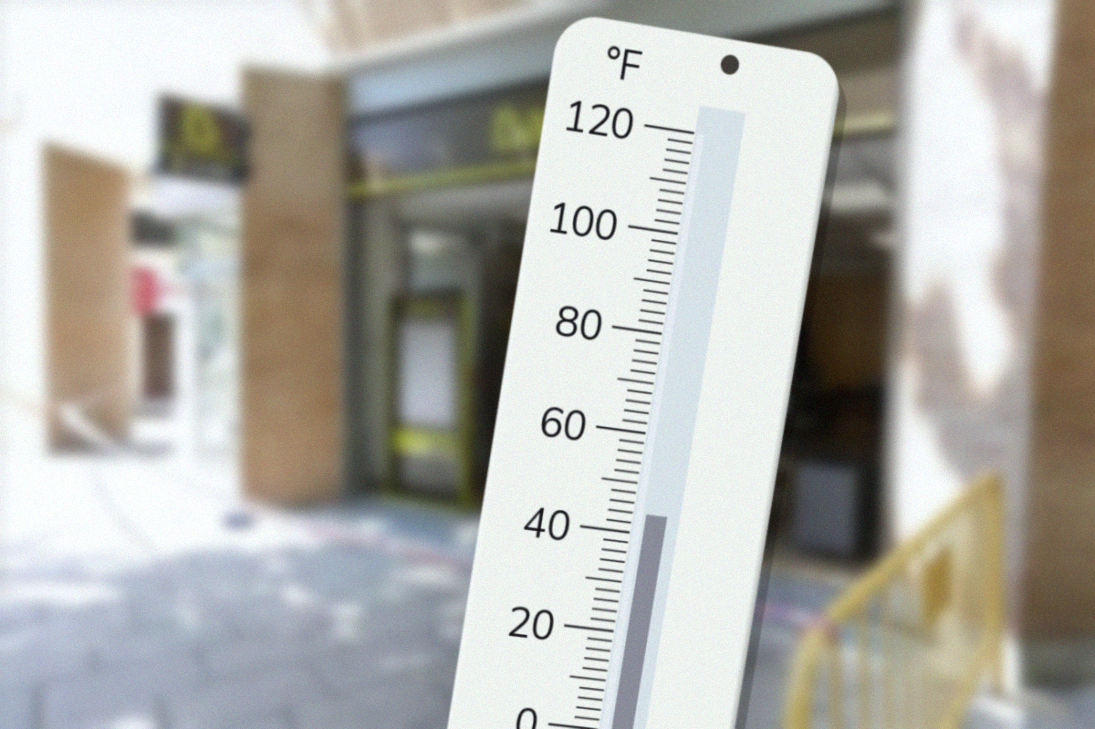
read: value=44 unit=°F
